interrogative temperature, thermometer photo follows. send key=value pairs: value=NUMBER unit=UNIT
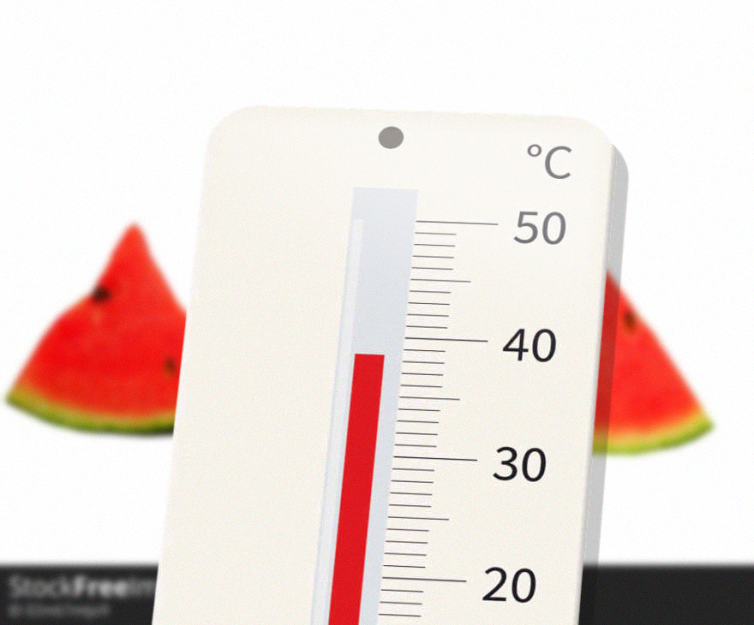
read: value=38.5 unit=°C
